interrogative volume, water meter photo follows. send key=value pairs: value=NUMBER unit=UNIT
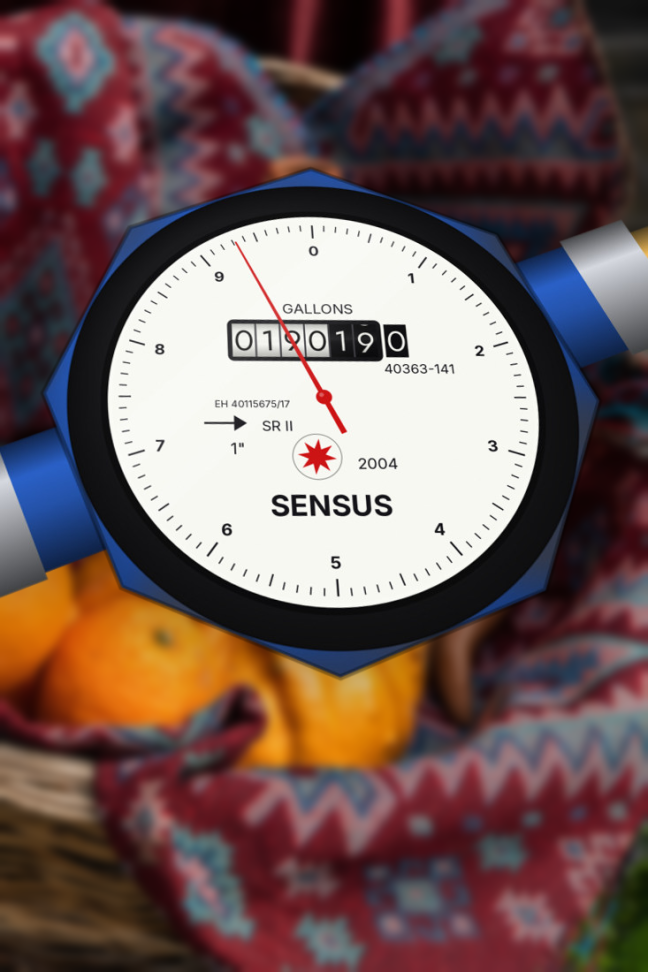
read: value=190189.3 unit=gal
